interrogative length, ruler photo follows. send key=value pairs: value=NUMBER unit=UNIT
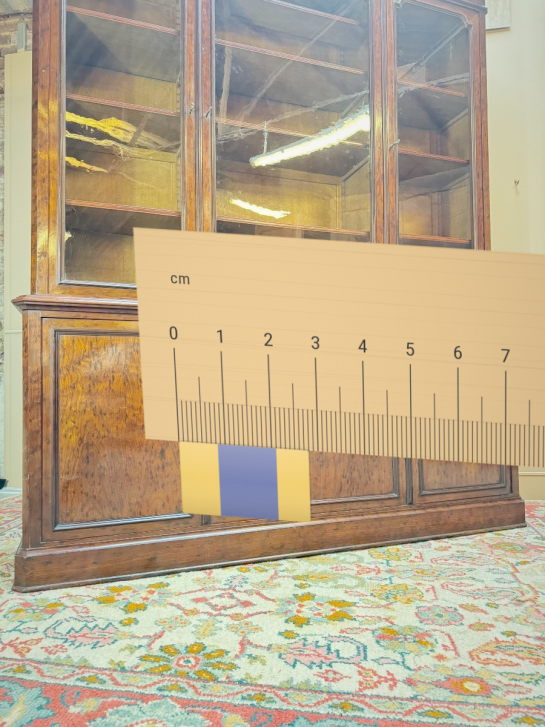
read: value=2.8 unit=cm
